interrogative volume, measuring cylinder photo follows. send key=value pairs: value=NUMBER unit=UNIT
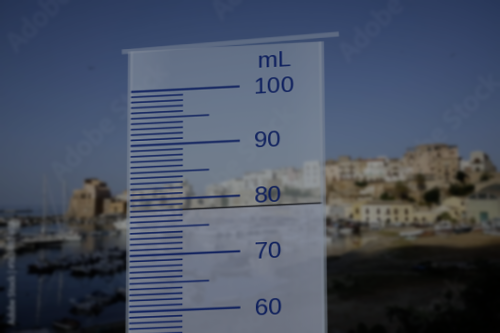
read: value=78 unit=mL
